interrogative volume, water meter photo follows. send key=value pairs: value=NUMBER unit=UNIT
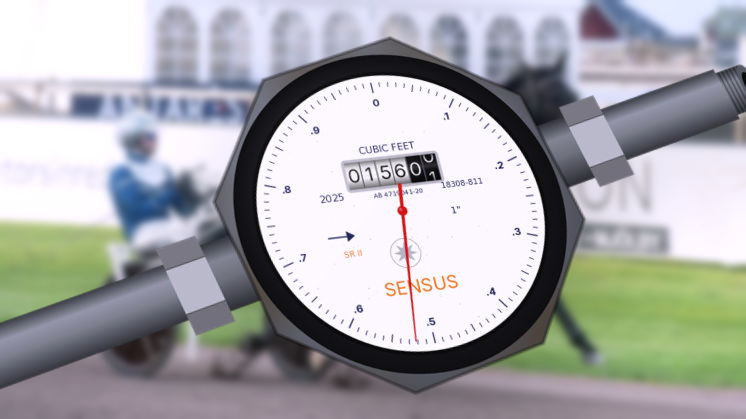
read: value=15600.52 unit=ft³
